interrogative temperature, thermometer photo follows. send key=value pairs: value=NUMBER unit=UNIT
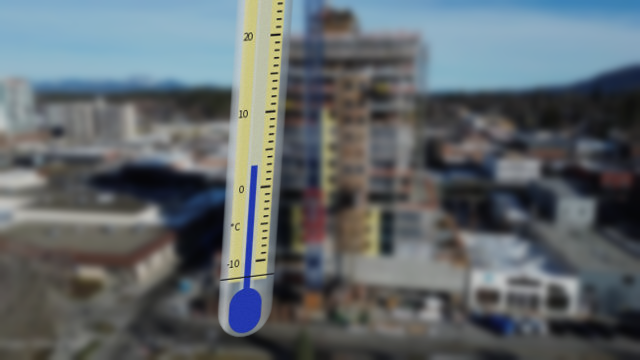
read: value=3 unit=°C
